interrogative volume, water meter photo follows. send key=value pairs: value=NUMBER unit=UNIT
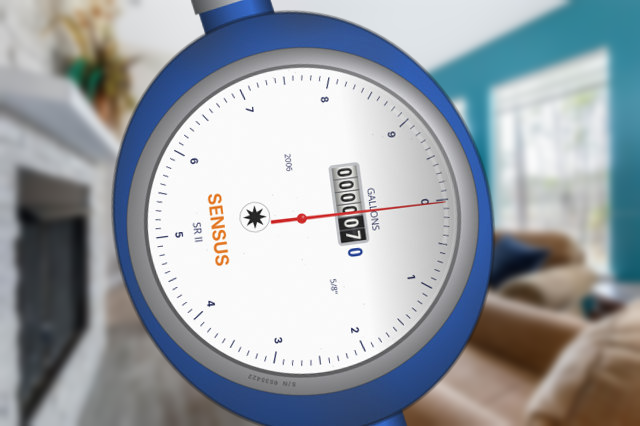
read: value=70.0 unit=gal
